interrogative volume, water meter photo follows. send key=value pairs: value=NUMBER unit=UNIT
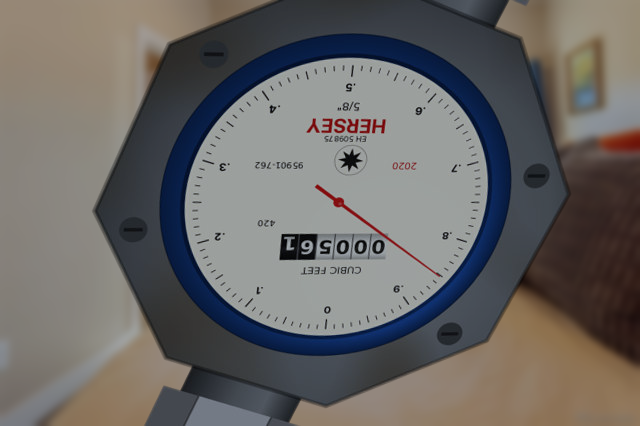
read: value=560.85 unit=ft³
